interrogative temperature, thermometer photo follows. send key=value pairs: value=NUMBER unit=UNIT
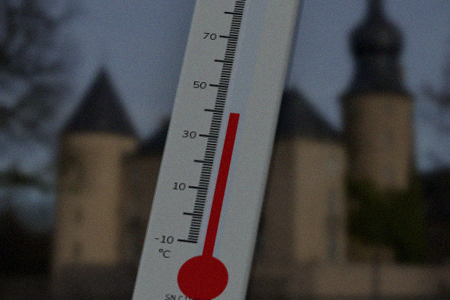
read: value=40 unit=°C
